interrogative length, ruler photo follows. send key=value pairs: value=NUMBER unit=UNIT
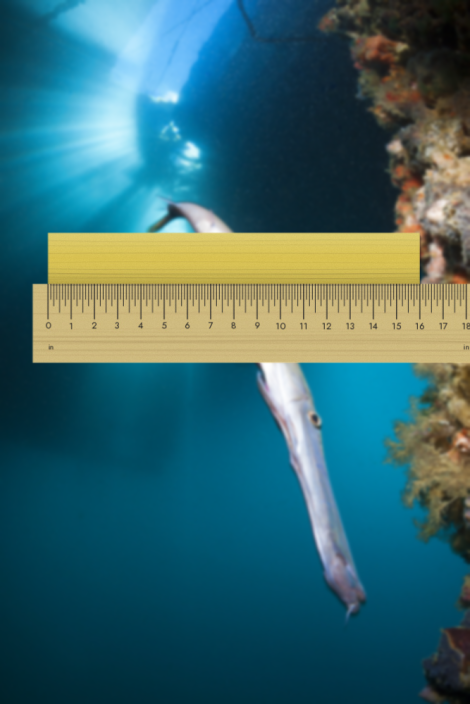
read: value=16 unit=in
